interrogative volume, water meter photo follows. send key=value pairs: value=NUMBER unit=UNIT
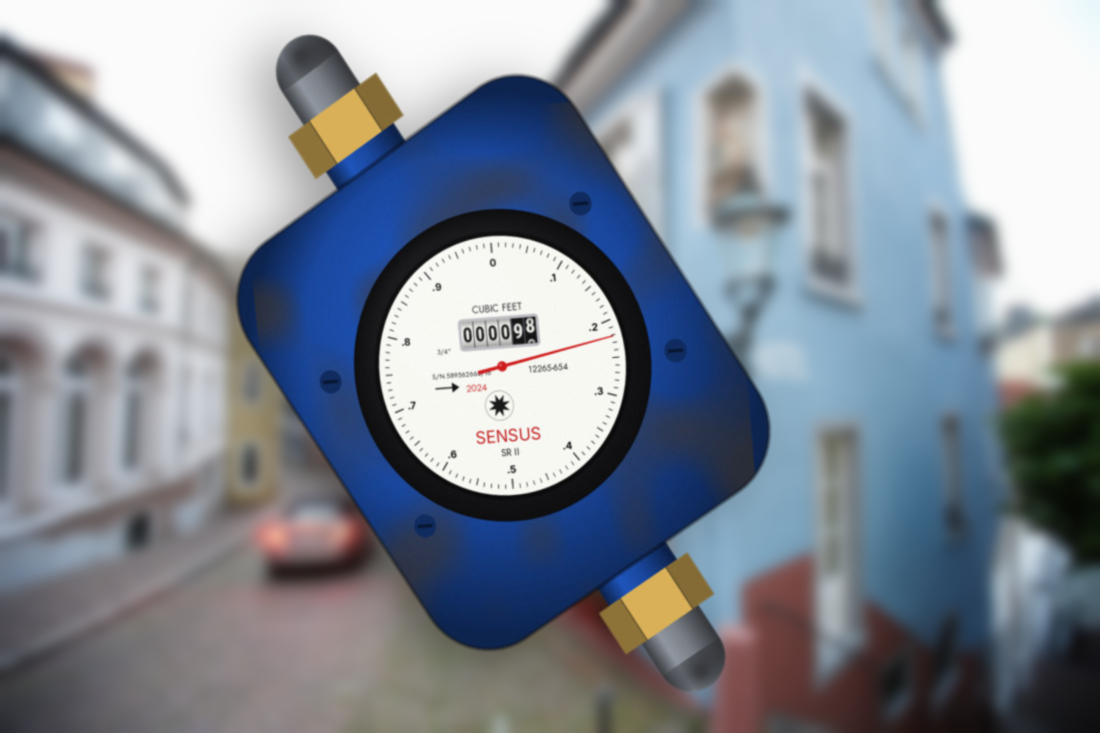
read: value=98.22 unit=ft³
